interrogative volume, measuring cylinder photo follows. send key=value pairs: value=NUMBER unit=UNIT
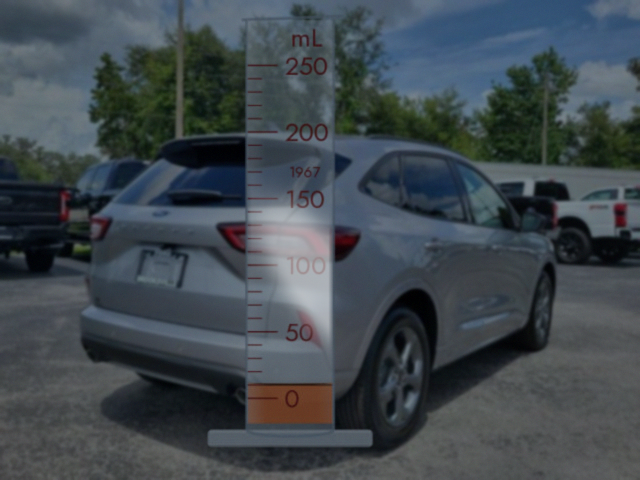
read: value=10 unit=mL
